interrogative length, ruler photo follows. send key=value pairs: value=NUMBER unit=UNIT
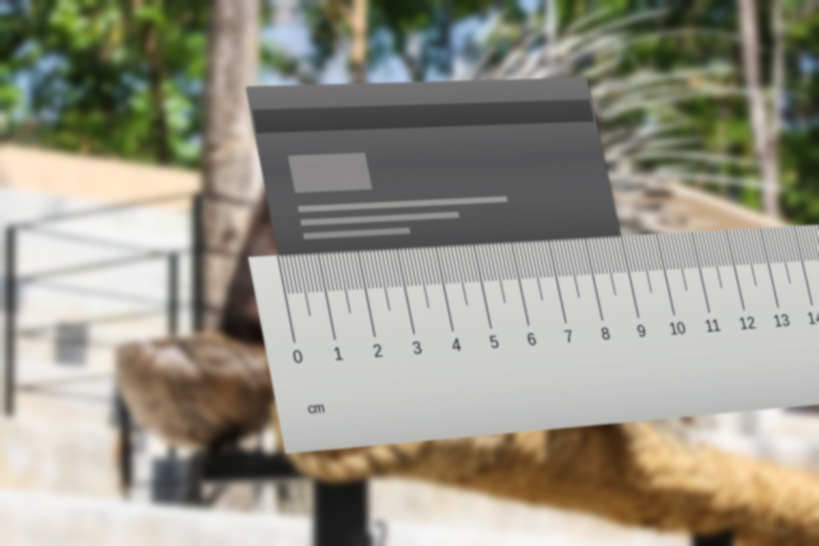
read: value=9 unit=cm
